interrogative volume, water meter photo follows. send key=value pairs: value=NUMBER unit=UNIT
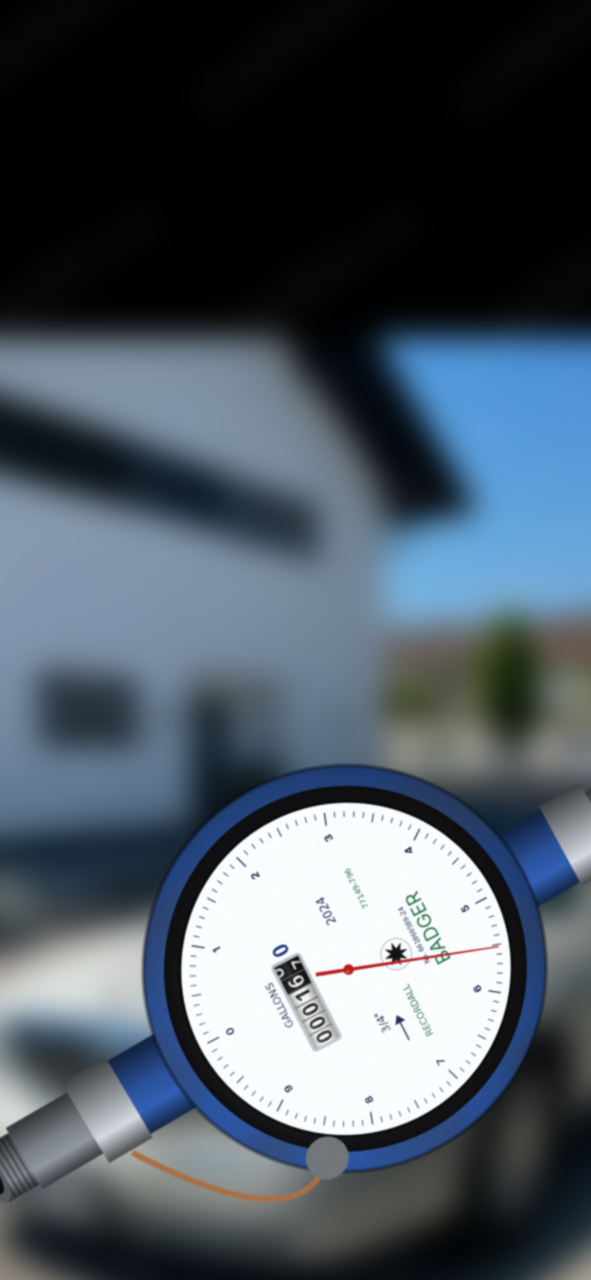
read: value=1665.5 unit=gal
